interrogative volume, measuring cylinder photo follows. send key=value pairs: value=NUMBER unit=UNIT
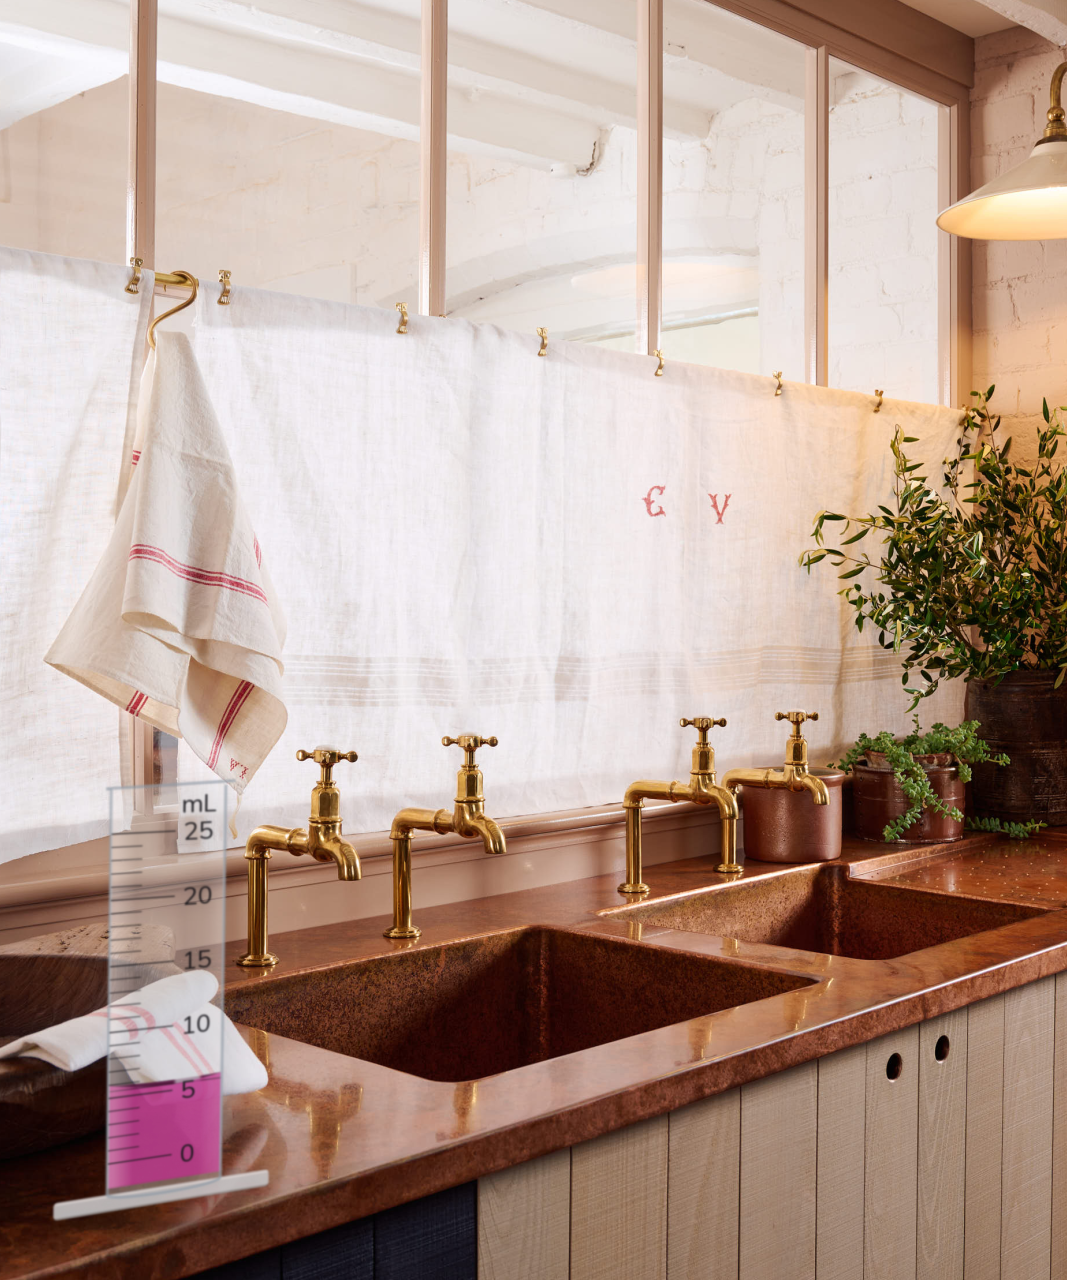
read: value=5.5 unit=mL
